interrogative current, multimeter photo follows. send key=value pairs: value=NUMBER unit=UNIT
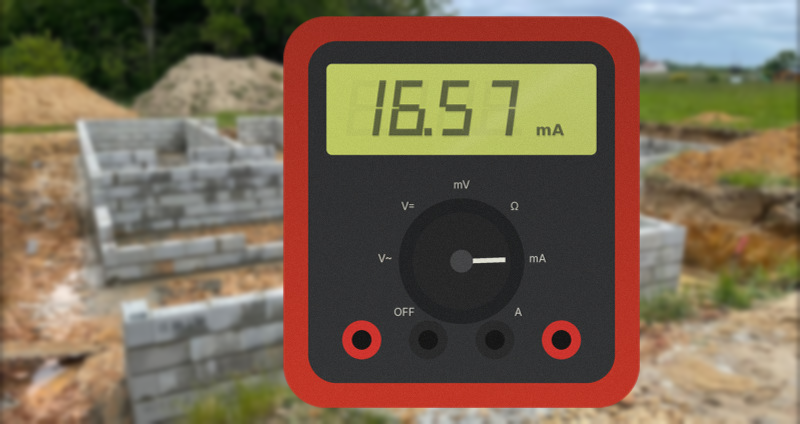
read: value=16.57 unit=mA
